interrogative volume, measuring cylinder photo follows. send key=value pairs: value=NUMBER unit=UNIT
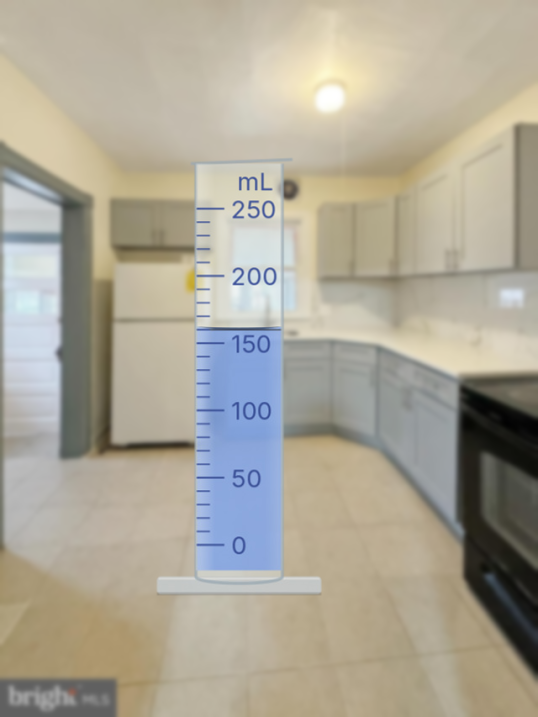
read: value=160 unit=mL
